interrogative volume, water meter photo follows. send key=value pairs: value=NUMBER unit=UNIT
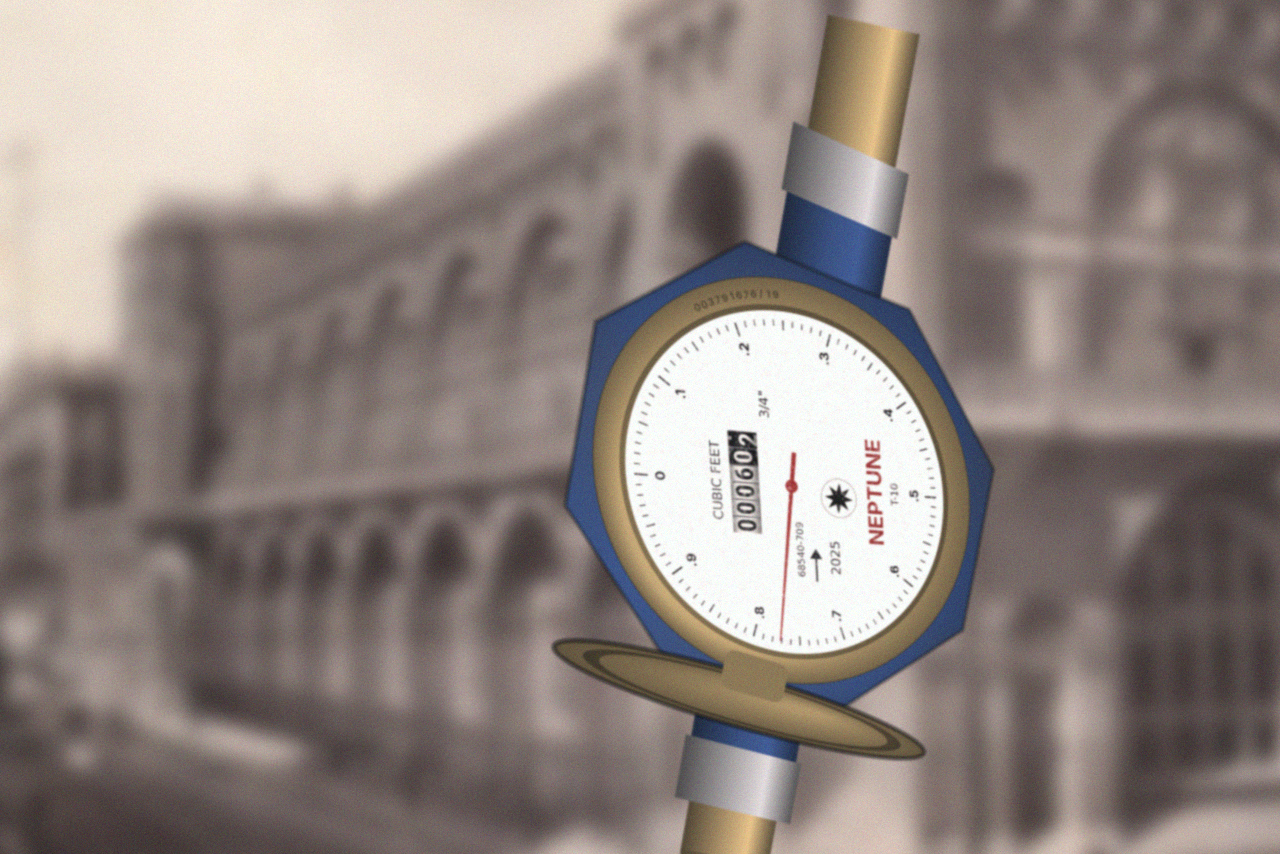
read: value=601.77 unit=ft³
